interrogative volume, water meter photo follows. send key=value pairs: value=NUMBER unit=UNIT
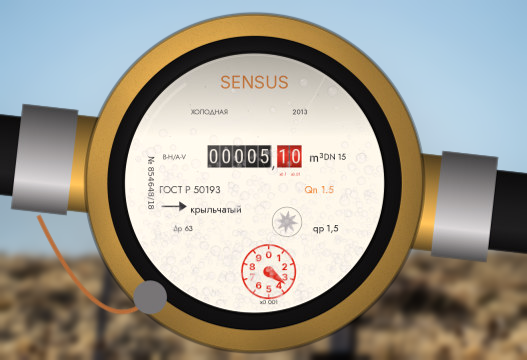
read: value=5.103 unit=m³
